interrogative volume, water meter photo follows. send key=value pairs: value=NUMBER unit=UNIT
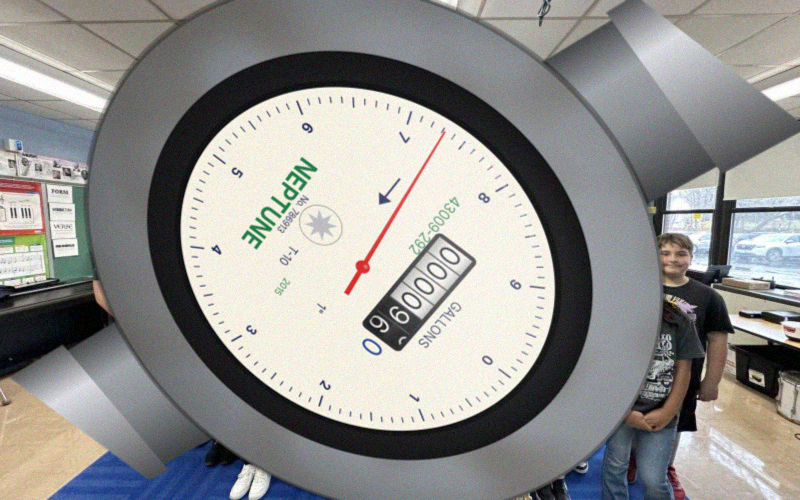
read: value=957.3 unit=gal
